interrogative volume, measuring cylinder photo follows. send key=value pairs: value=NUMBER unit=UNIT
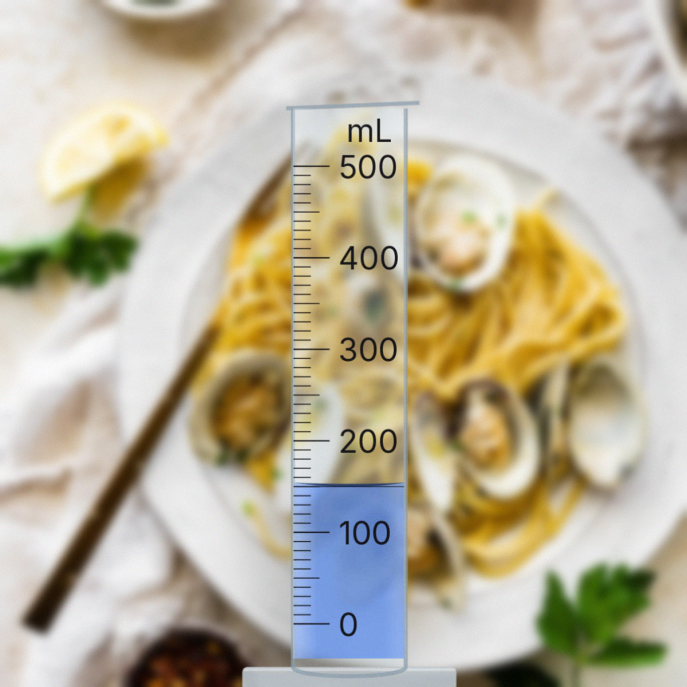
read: value=150 unit=mL
